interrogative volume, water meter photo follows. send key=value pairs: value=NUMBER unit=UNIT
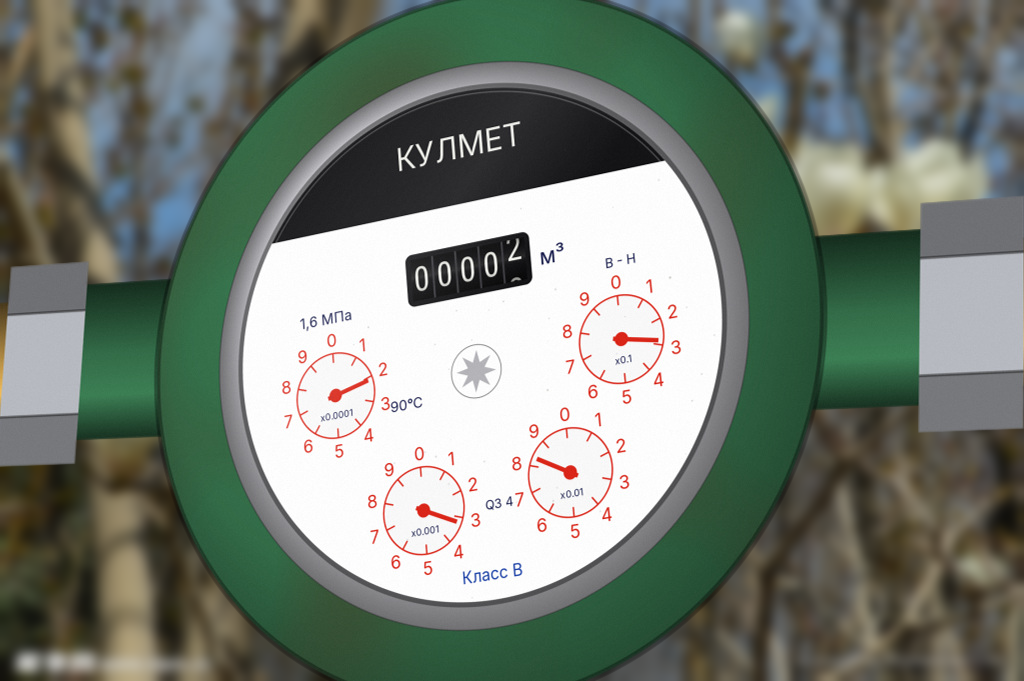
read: value=2.2832 unit=m³
